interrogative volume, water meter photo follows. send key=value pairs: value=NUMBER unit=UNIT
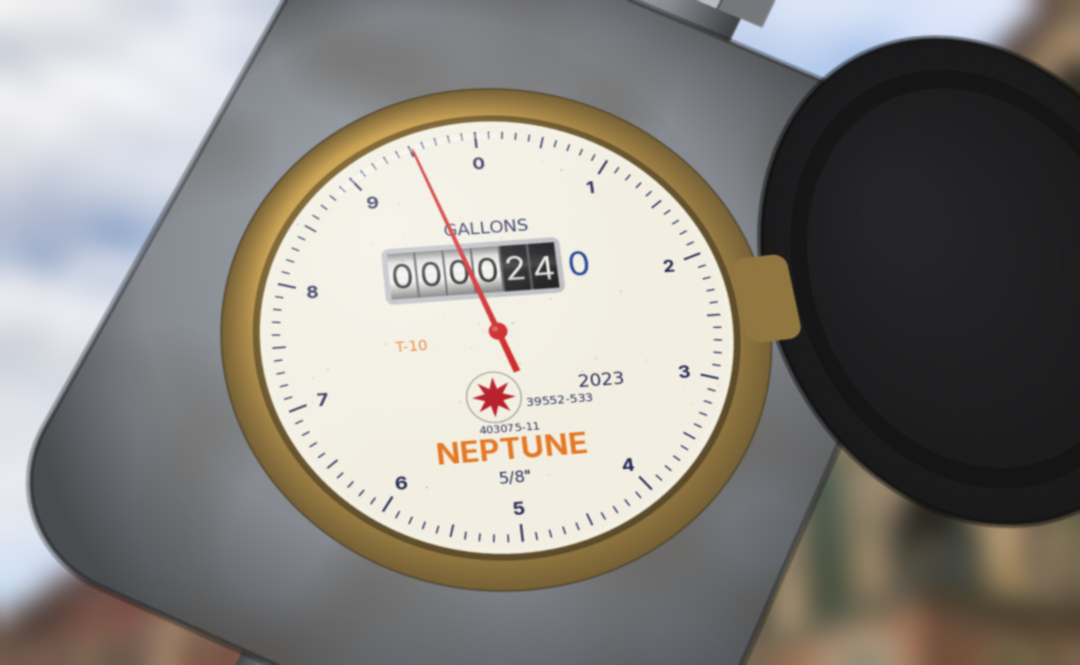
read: value=239.5 unit=gal
